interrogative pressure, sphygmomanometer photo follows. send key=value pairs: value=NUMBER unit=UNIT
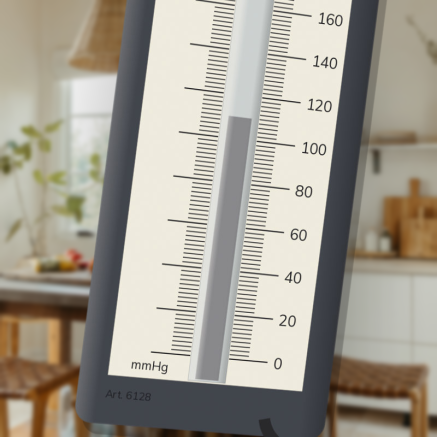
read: value=110 unit=mmHg
